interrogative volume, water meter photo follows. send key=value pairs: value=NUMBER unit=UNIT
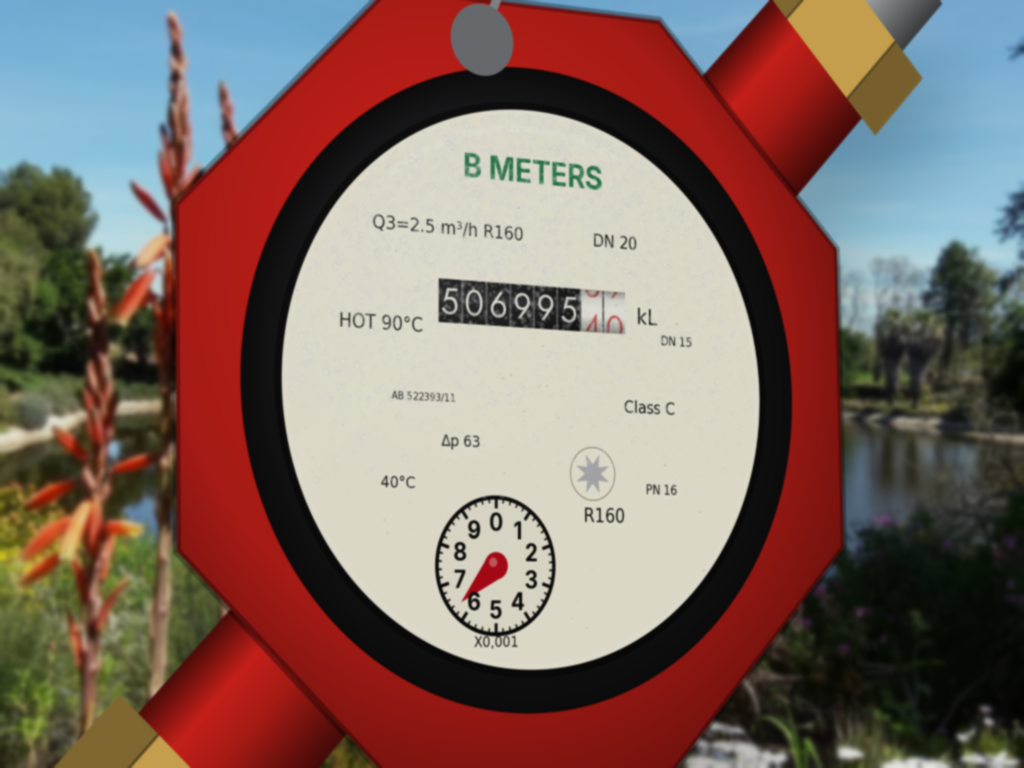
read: value=506995.396 unit=kL
